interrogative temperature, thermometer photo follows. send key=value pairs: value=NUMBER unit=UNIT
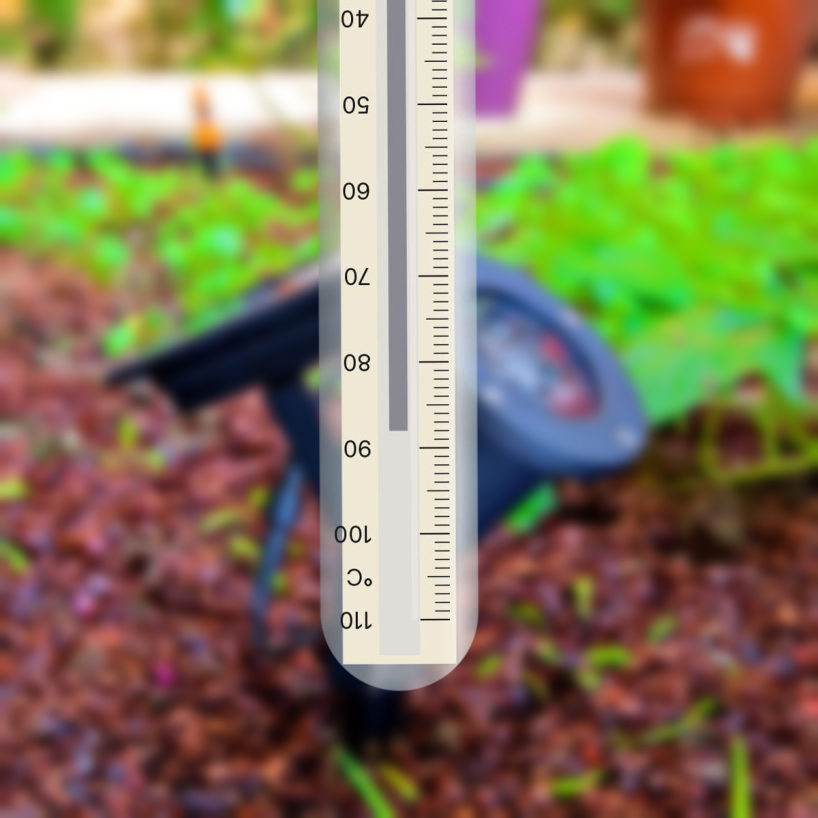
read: value=88 unit=°C
